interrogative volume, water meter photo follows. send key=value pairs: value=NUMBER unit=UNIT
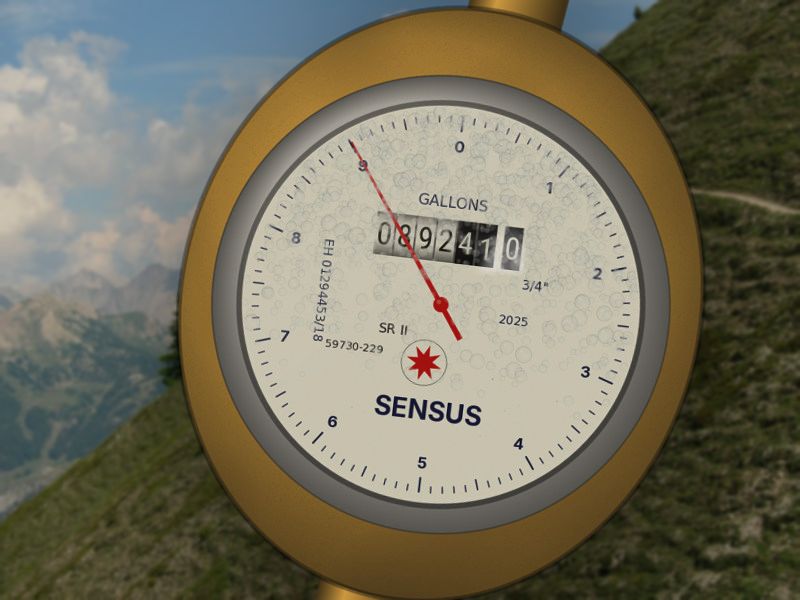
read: value=892409.0 unit=gal
